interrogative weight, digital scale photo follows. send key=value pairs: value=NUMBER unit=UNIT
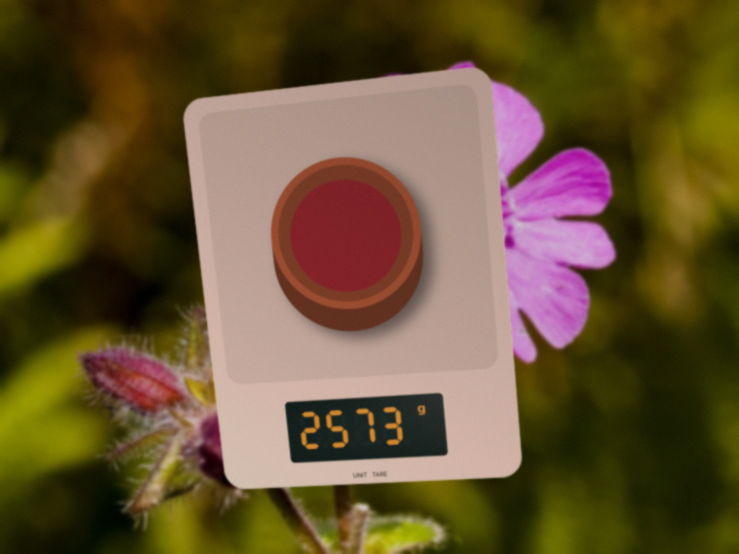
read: value=2573 unit=g
